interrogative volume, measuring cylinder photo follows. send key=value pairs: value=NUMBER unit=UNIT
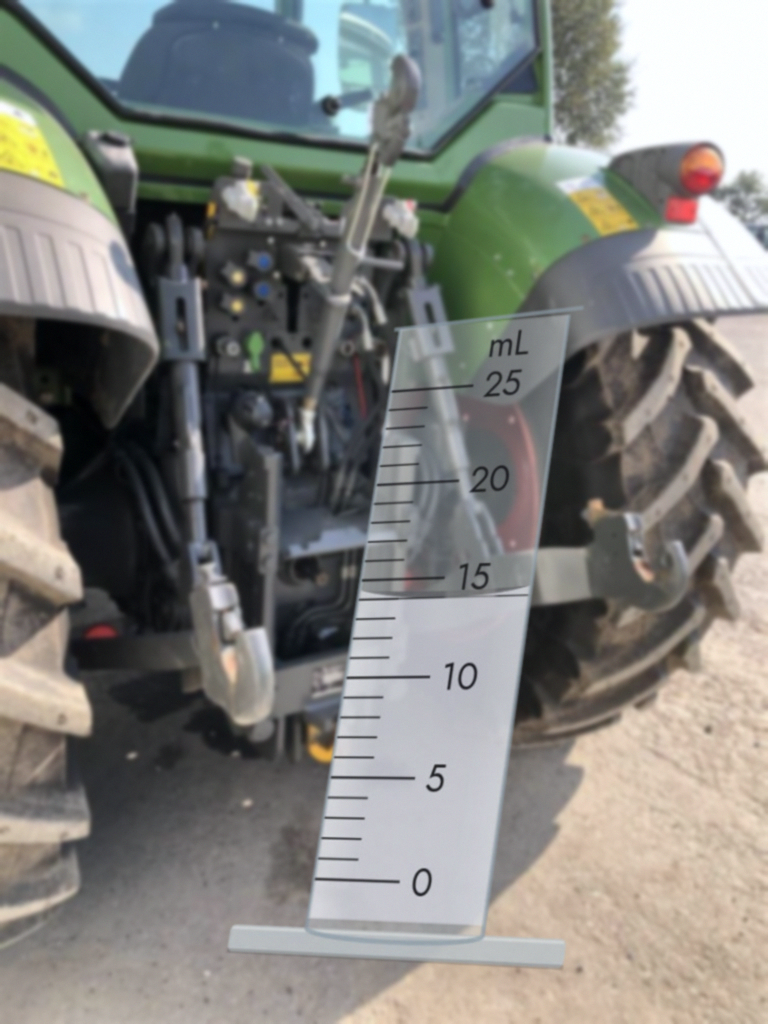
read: value=14 unit=mL
